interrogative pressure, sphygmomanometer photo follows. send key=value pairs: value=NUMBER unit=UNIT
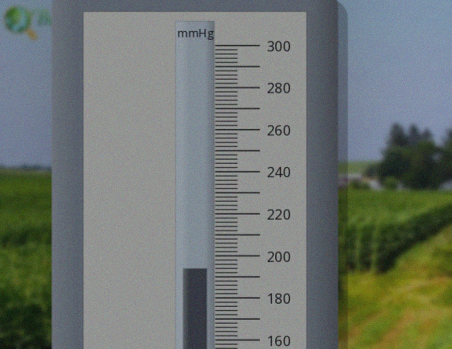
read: value=194 unit=mmHg
